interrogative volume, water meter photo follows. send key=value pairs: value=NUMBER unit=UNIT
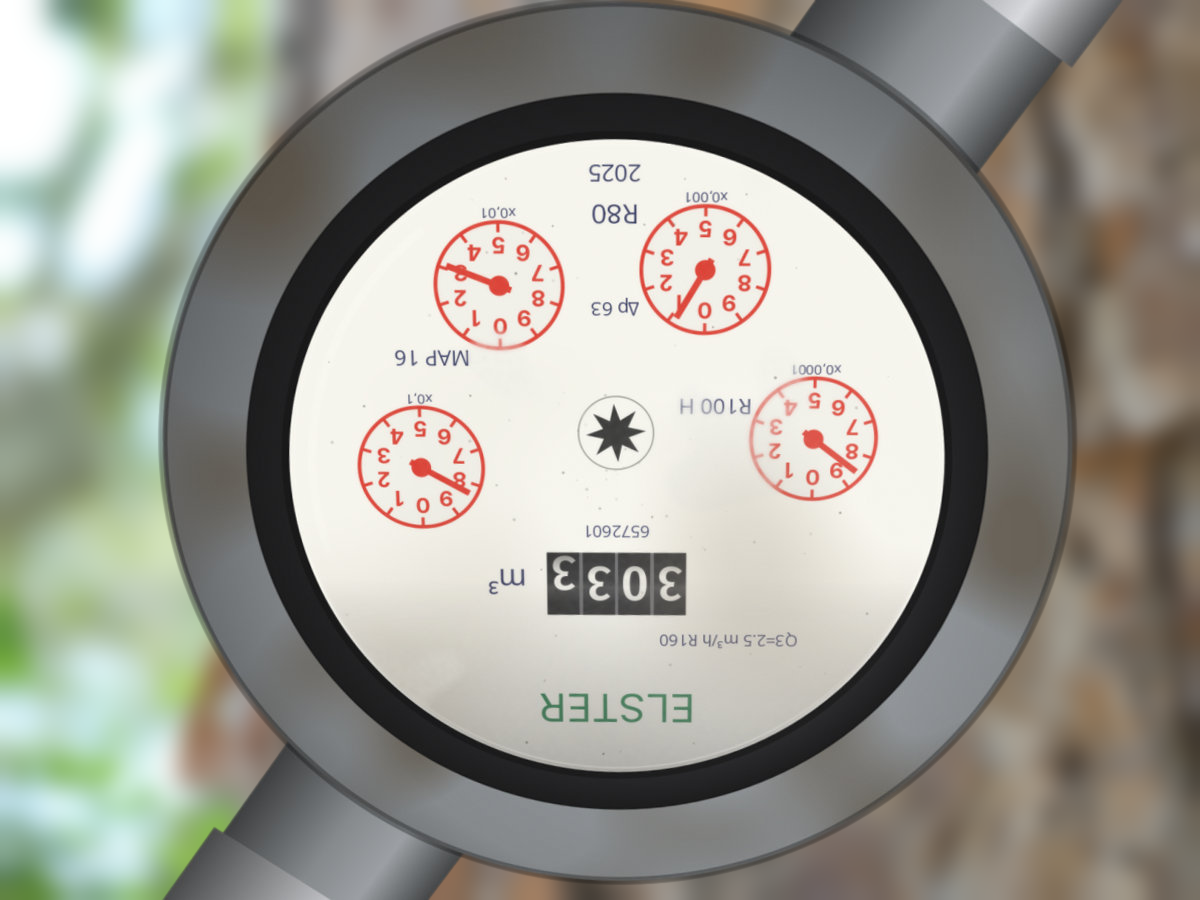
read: value=3032.8308 unit=m³
